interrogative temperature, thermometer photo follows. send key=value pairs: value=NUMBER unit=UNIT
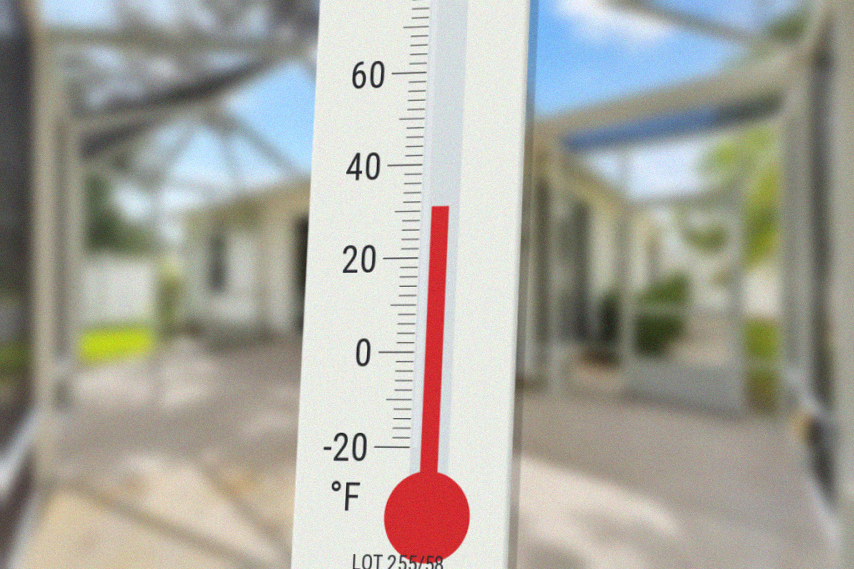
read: value=31 unit=°F
